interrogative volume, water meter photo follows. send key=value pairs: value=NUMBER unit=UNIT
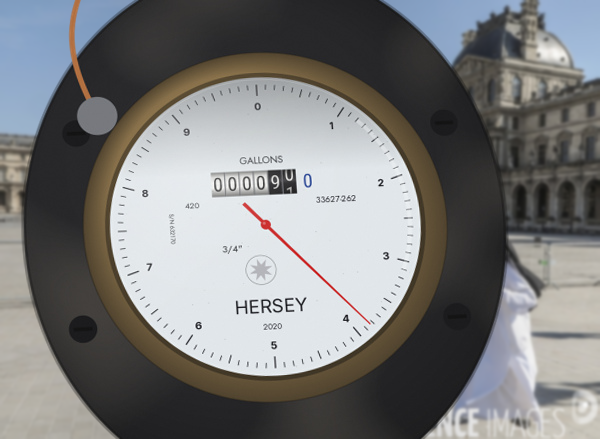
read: value=903.8 unit=gal
